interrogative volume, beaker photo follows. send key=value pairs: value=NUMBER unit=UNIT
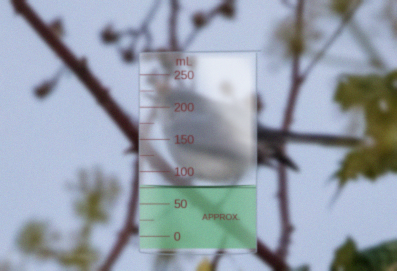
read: value=75 unit=mL
